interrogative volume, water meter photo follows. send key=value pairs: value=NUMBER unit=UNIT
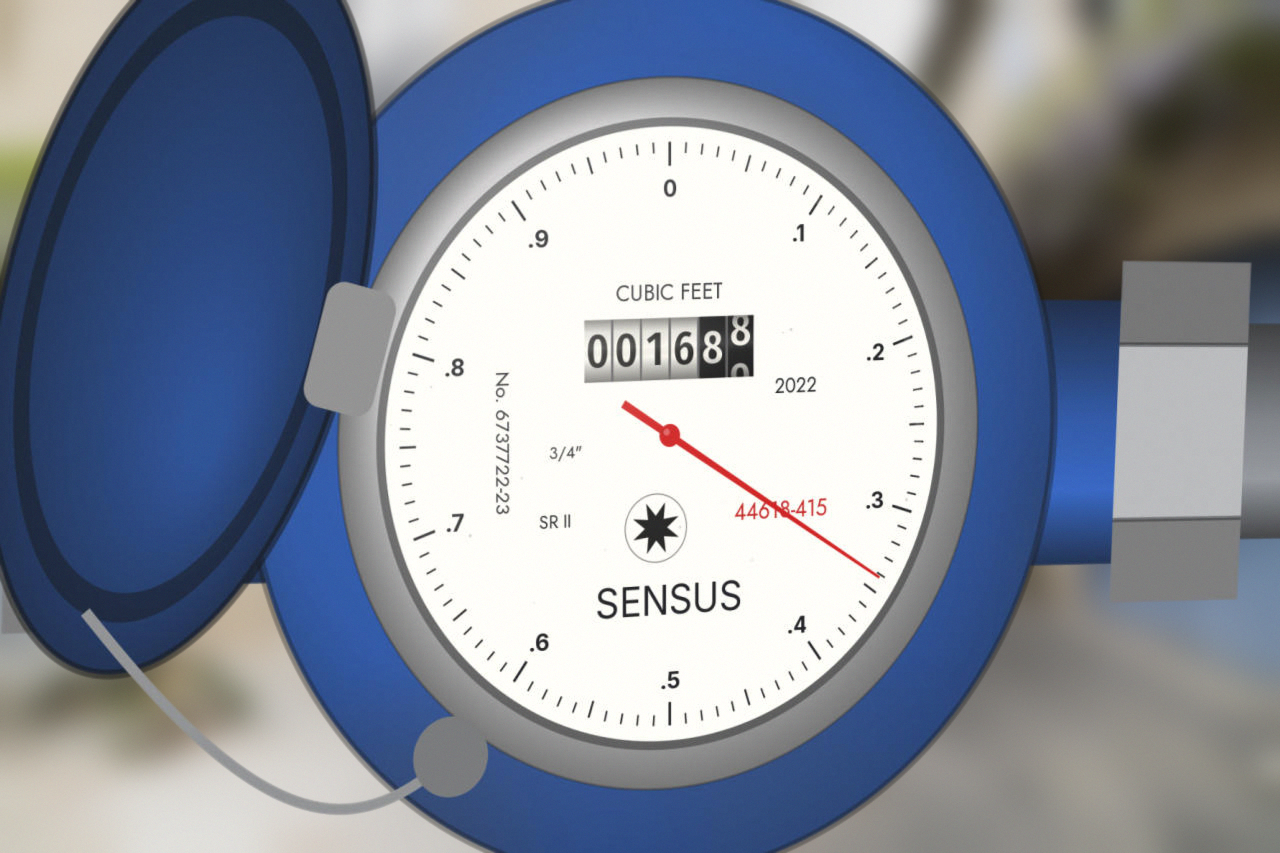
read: value=1688.34 unit=ft³
